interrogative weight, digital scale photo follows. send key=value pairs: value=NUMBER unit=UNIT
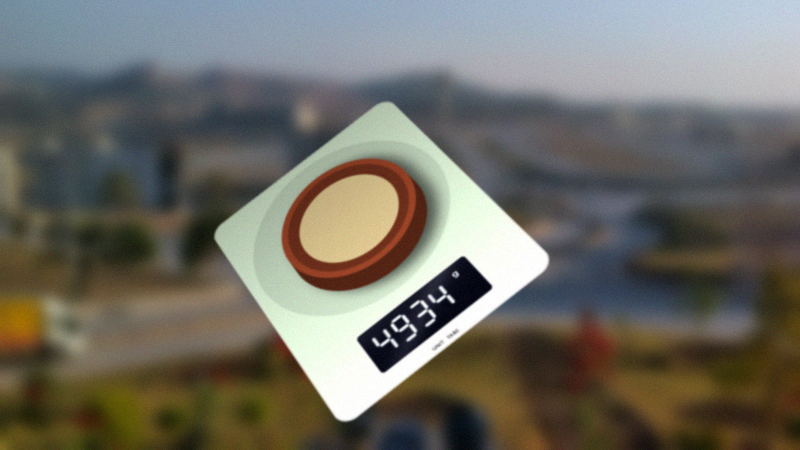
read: value=4934 unit=g
